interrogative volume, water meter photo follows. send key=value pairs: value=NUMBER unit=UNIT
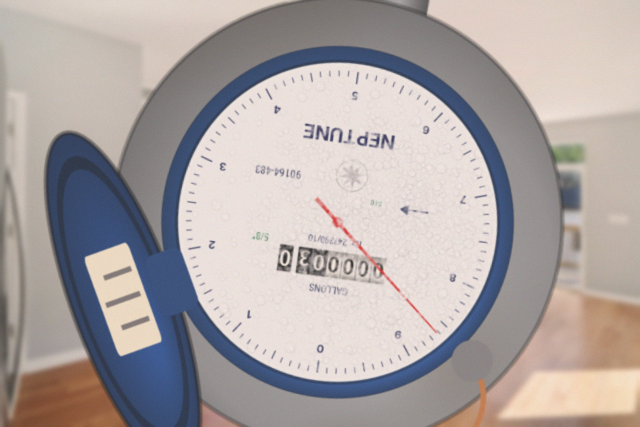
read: value=28.6 unit=gal
